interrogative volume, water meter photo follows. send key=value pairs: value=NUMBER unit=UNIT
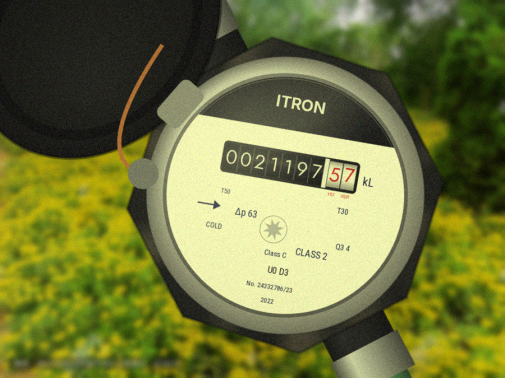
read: value=21197.57 unit=kL
